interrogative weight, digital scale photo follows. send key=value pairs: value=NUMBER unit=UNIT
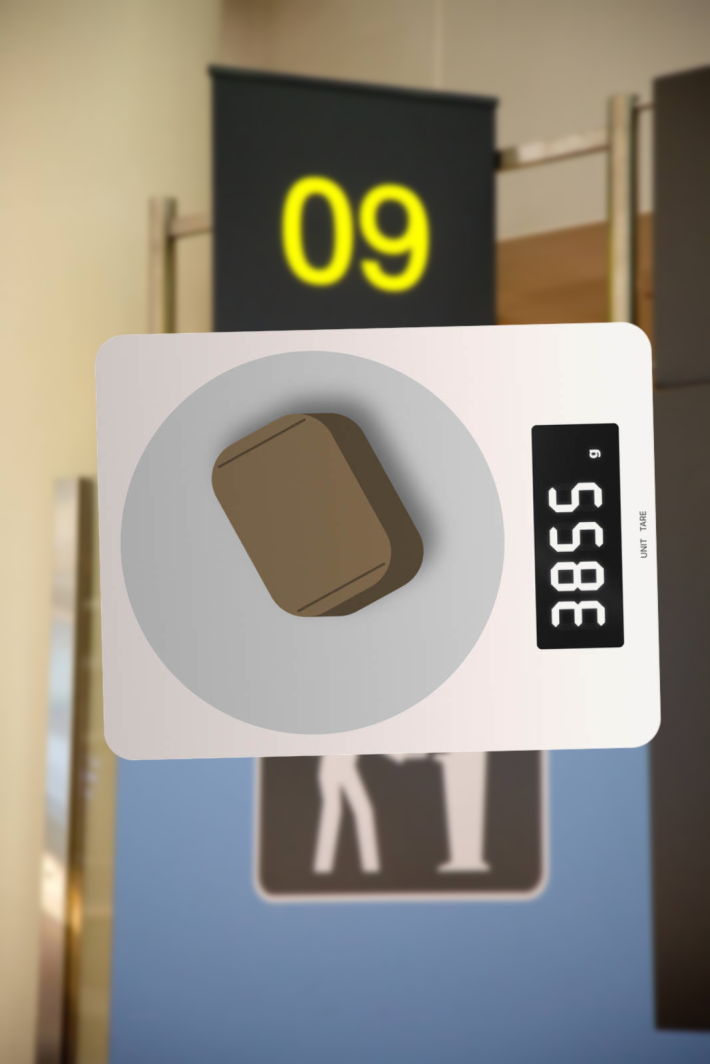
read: value=3855 unit=g
